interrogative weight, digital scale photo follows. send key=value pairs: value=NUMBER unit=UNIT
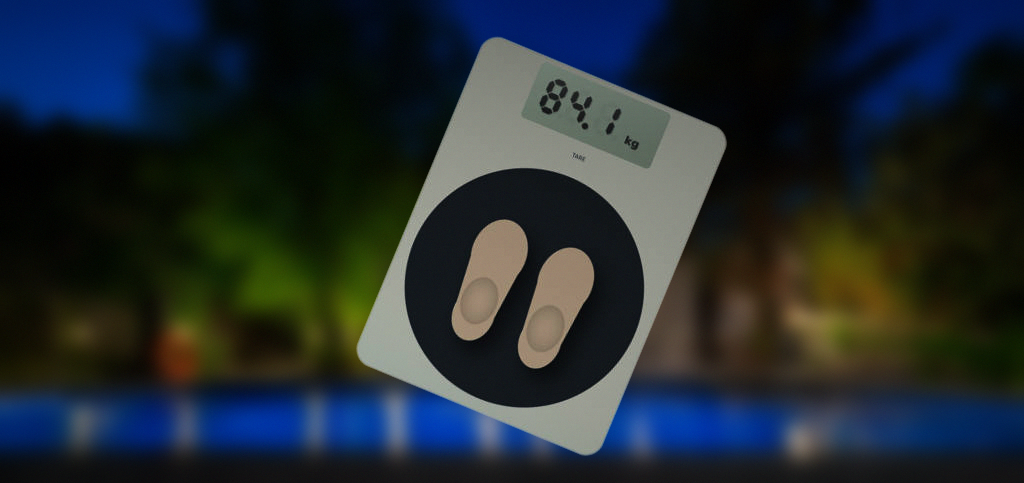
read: value=84.1 unit=kg
